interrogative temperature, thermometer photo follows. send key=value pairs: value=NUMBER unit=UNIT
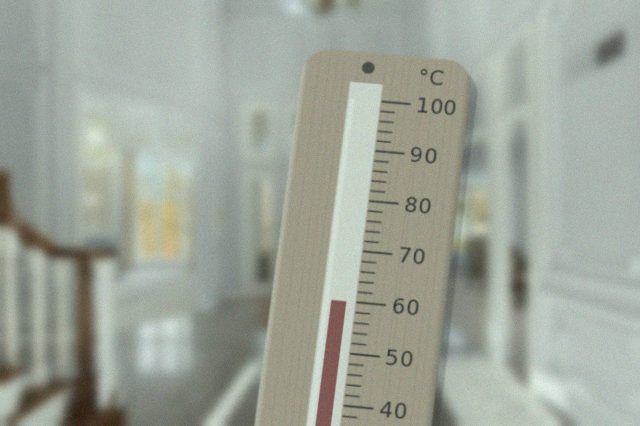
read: value=60 unit=°C
